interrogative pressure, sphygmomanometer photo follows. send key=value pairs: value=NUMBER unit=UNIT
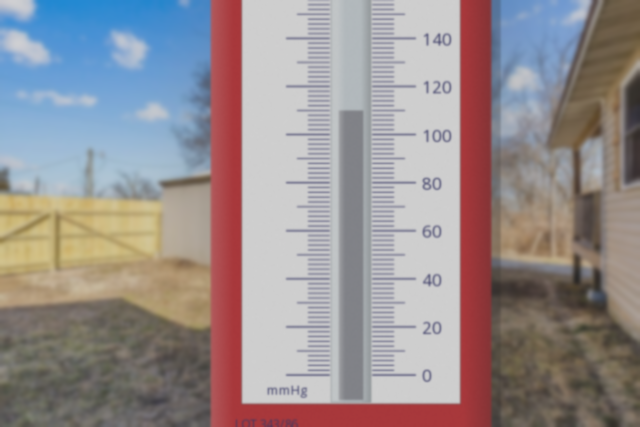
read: value=110 unit=mmHg
